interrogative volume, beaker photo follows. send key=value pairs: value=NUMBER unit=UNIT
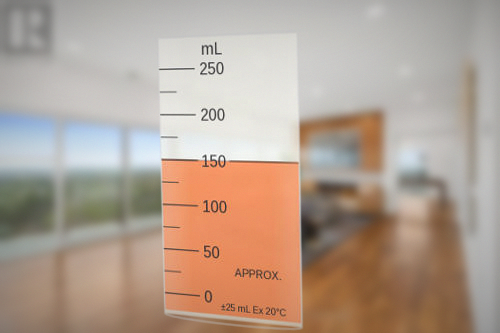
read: value=150 unit=mL
